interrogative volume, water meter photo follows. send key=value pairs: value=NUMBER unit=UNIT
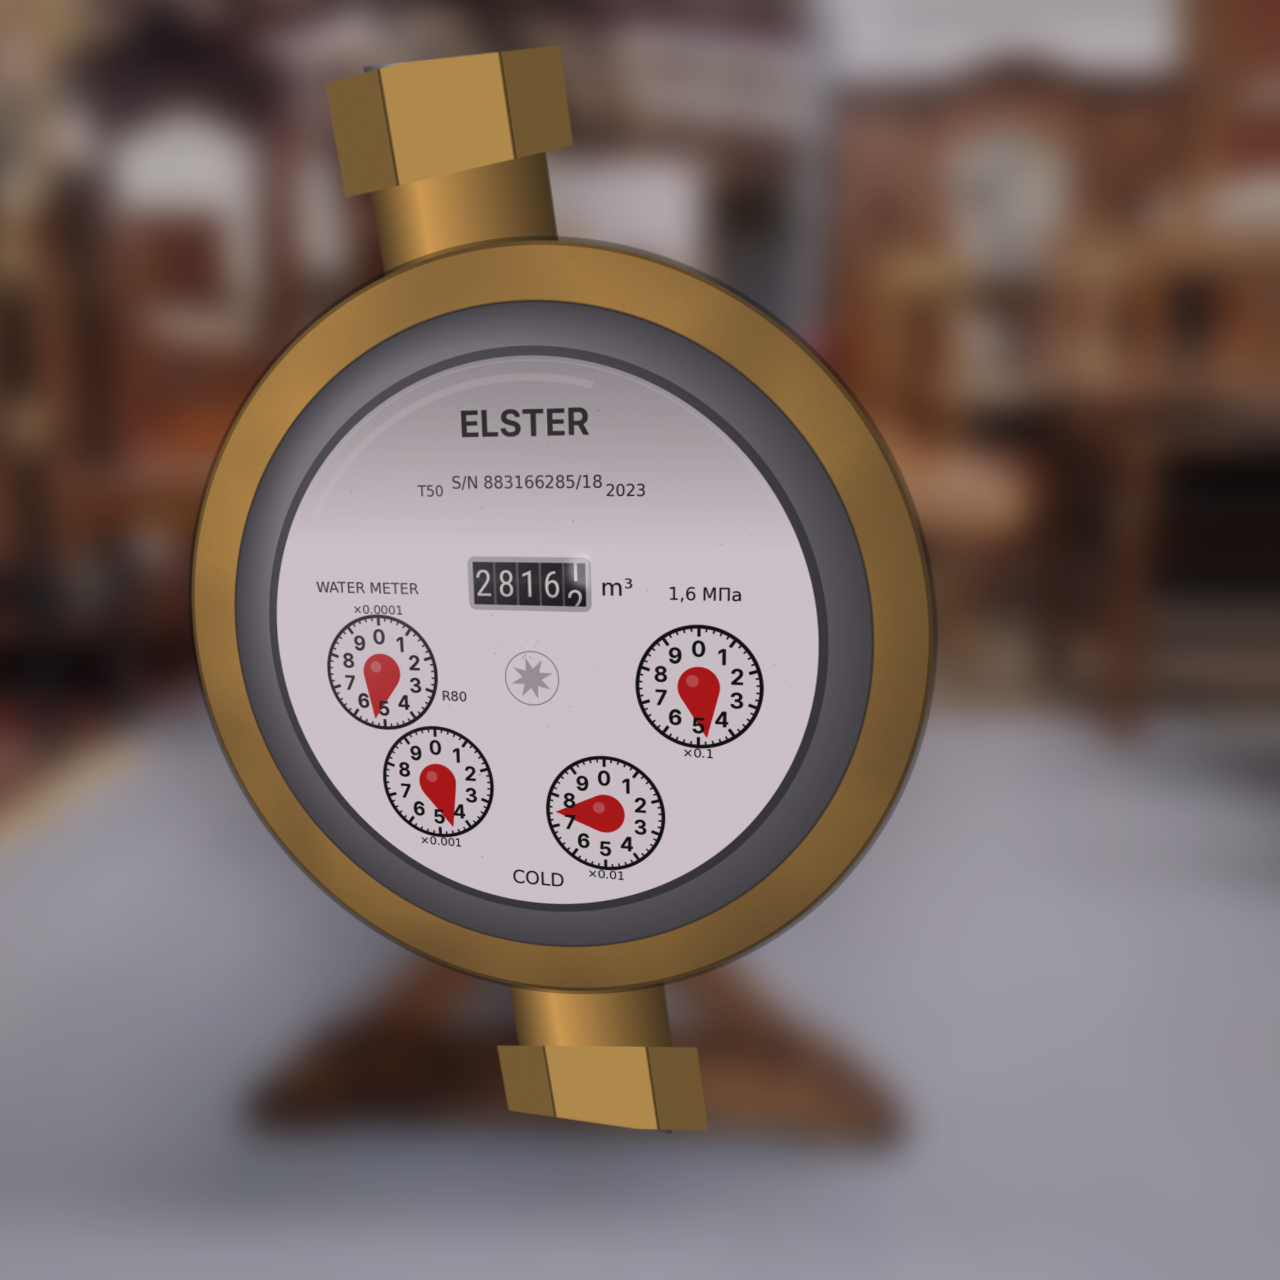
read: value=28161.4745 unit=m³
